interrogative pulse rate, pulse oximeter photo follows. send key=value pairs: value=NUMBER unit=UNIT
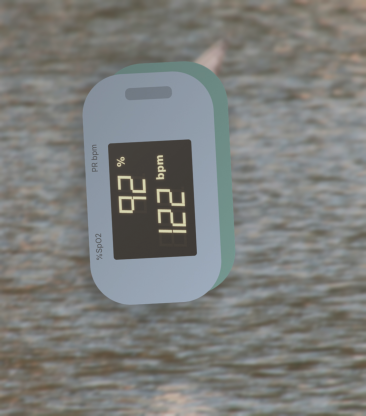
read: value=122 unit=bpm
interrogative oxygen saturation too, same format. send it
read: value=92 unit=%
